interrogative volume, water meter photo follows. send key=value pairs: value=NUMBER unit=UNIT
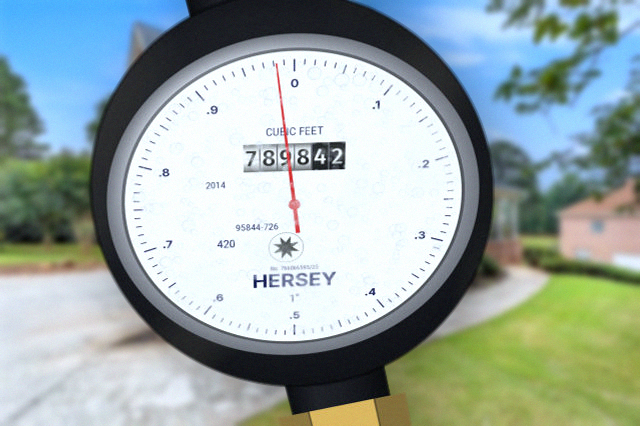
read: value=789841.98 unit=ft³
